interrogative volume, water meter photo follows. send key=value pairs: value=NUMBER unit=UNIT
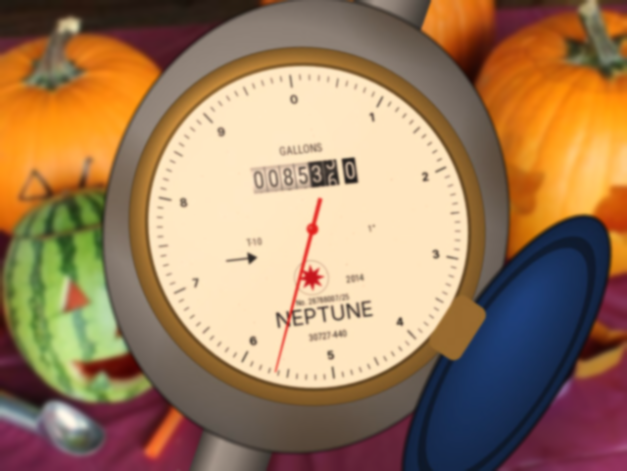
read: value=85355.6 unit=gal
